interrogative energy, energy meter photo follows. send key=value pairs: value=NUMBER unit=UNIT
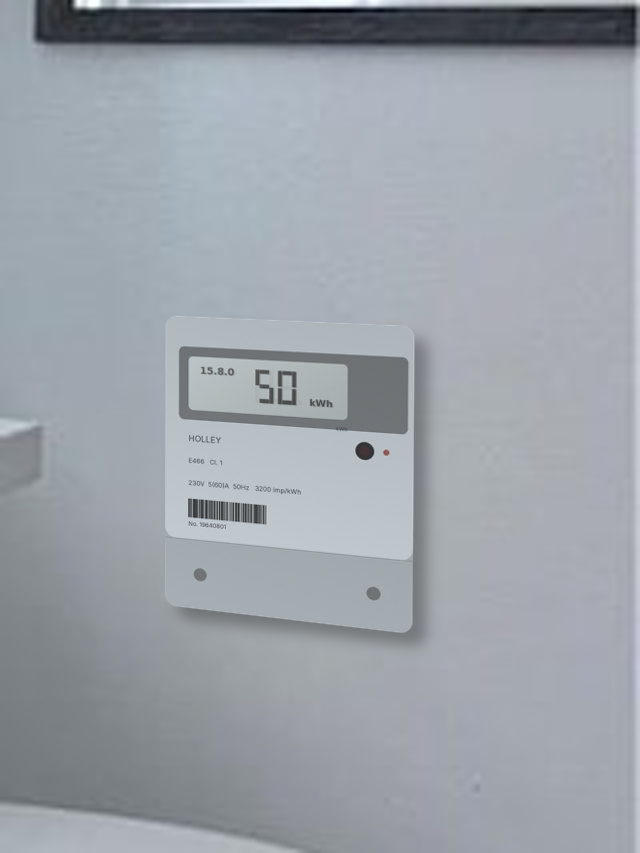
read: value=50 unit=kWh
